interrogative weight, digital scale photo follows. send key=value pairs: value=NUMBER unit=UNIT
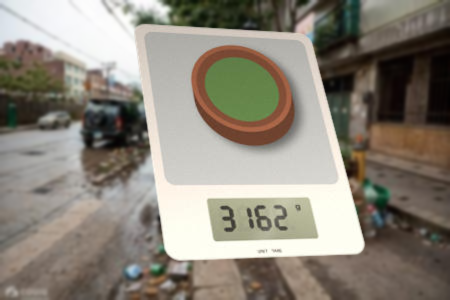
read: value=3162 unit=g
